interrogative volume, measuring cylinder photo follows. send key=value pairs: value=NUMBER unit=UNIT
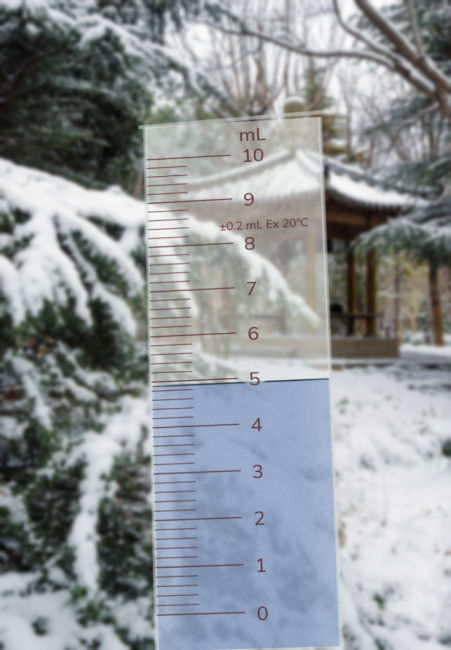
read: value=4.9 unit=mL
